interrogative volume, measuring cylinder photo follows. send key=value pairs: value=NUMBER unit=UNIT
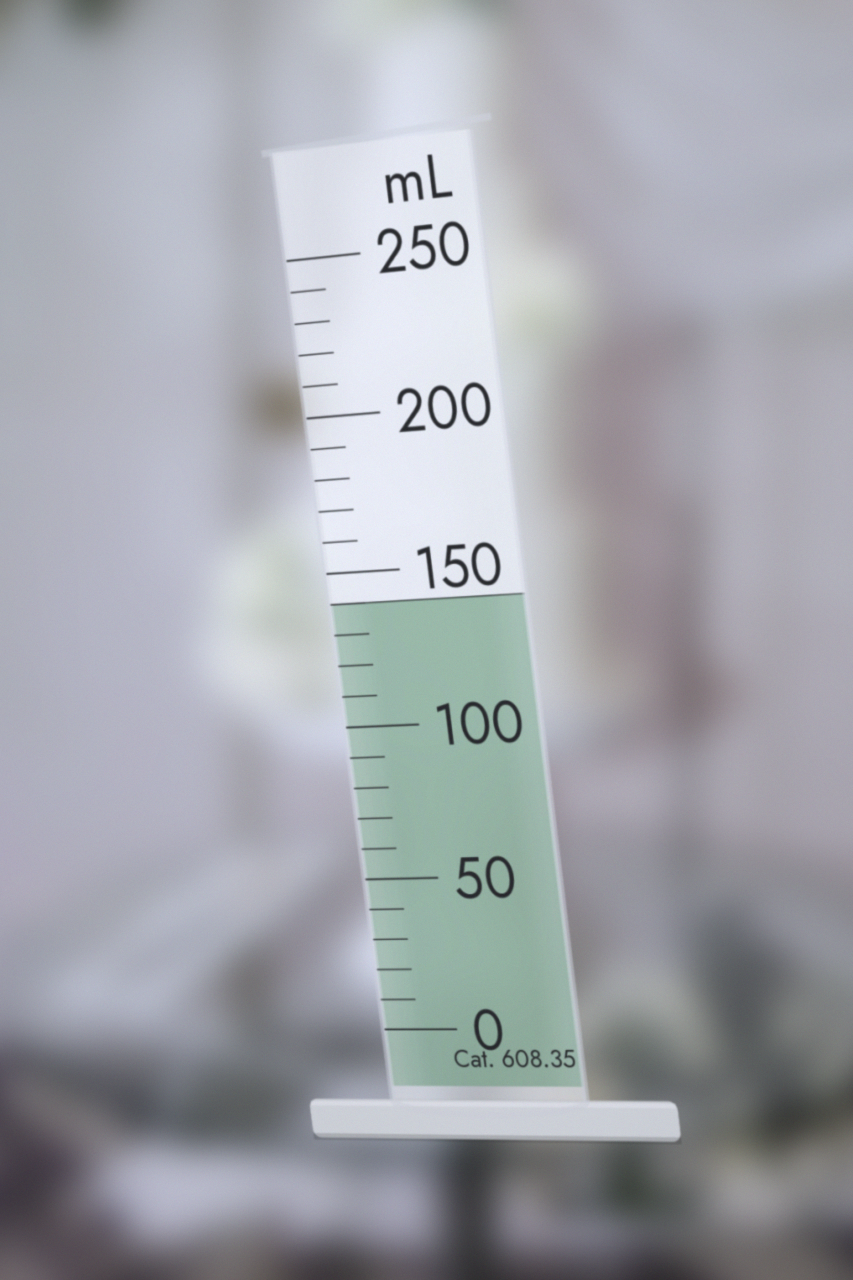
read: value=140 unit=mL
